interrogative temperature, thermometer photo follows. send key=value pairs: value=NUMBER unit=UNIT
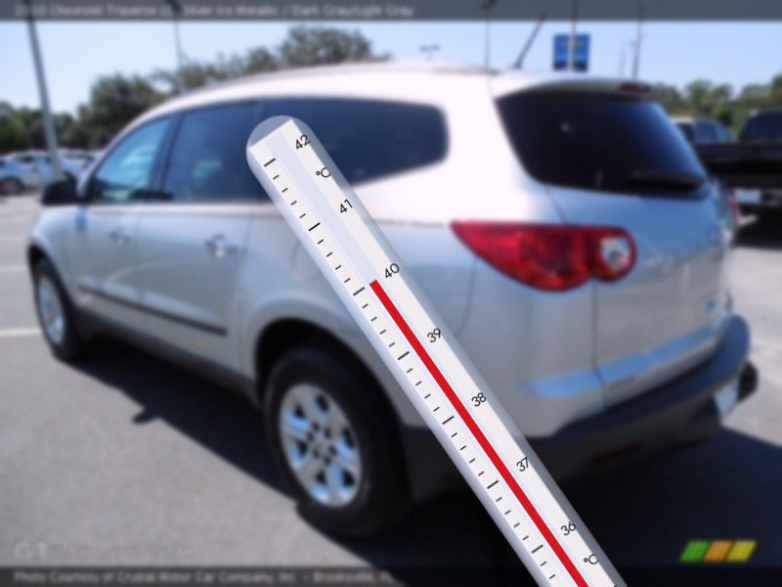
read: value=40 unit=°C
